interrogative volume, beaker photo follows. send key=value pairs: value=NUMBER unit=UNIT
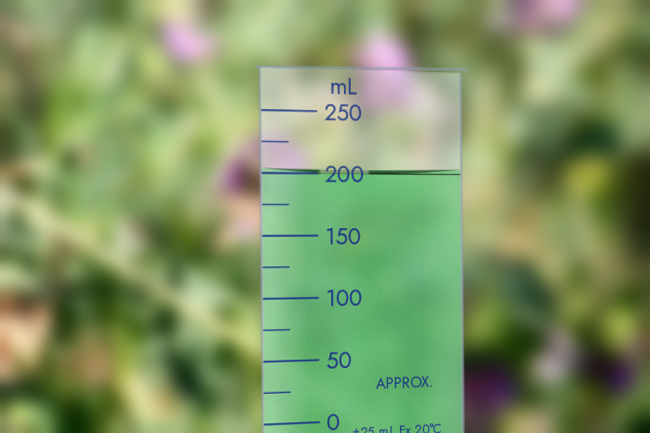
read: value=200 unit=mL
